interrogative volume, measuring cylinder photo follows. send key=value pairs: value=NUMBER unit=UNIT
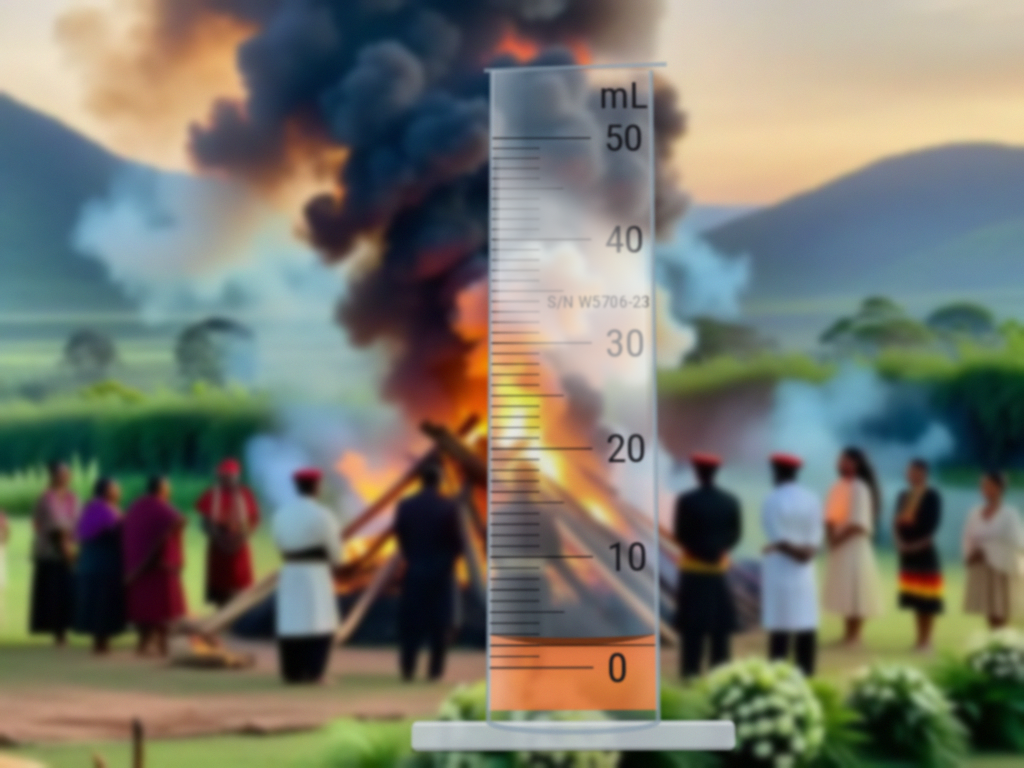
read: value=2 unit=mL
